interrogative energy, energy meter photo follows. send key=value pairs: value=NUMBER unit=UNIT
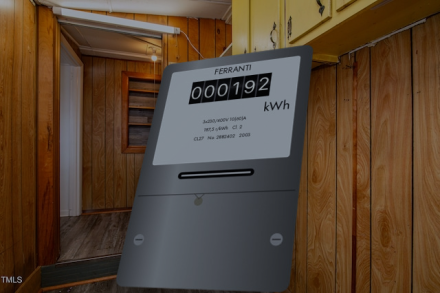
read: value=192 unit=kWh
